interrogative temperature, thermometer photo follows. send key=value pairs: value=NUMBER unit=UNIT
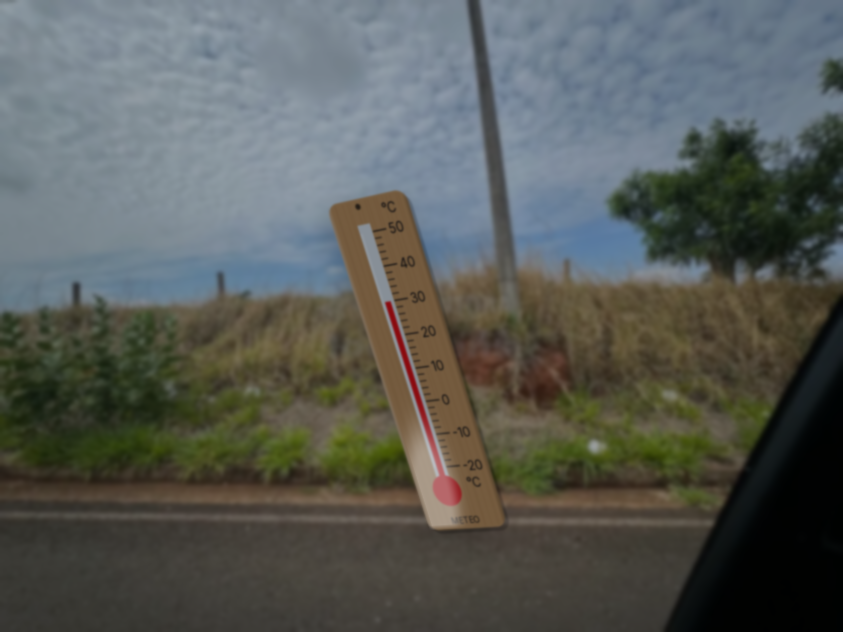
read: value=30 unit=°C
